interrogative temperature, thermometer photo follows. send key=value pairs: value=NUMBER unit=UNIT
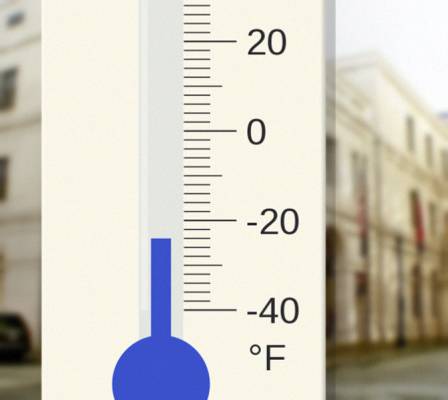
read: value=-24 unit=°F
